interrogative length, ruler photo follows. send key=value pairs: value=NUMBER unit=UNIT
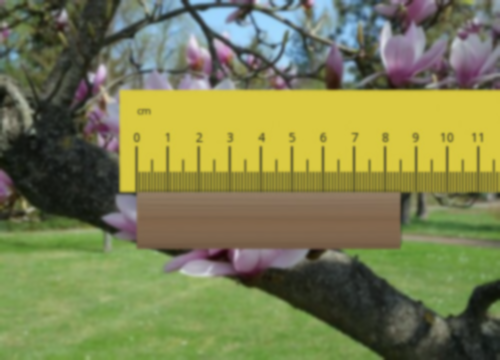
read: value=8.5 unit=cm
